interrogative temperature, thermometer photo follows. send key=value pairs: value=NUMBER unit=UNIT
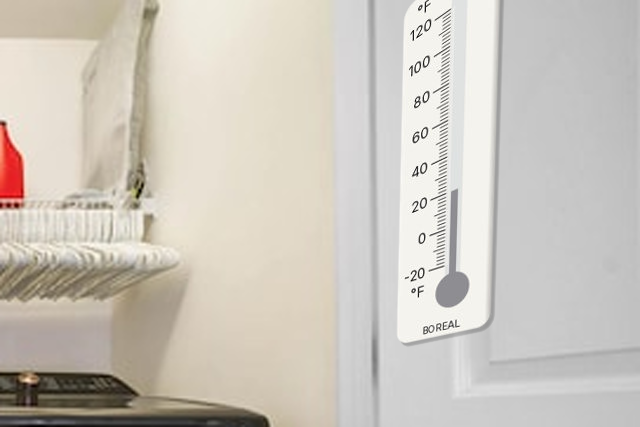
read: value=20 unit=°F
